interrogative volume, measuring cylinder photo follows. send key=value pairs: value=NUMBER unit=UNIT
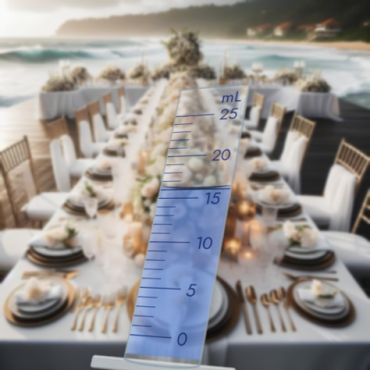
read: value=16 unit=mL
